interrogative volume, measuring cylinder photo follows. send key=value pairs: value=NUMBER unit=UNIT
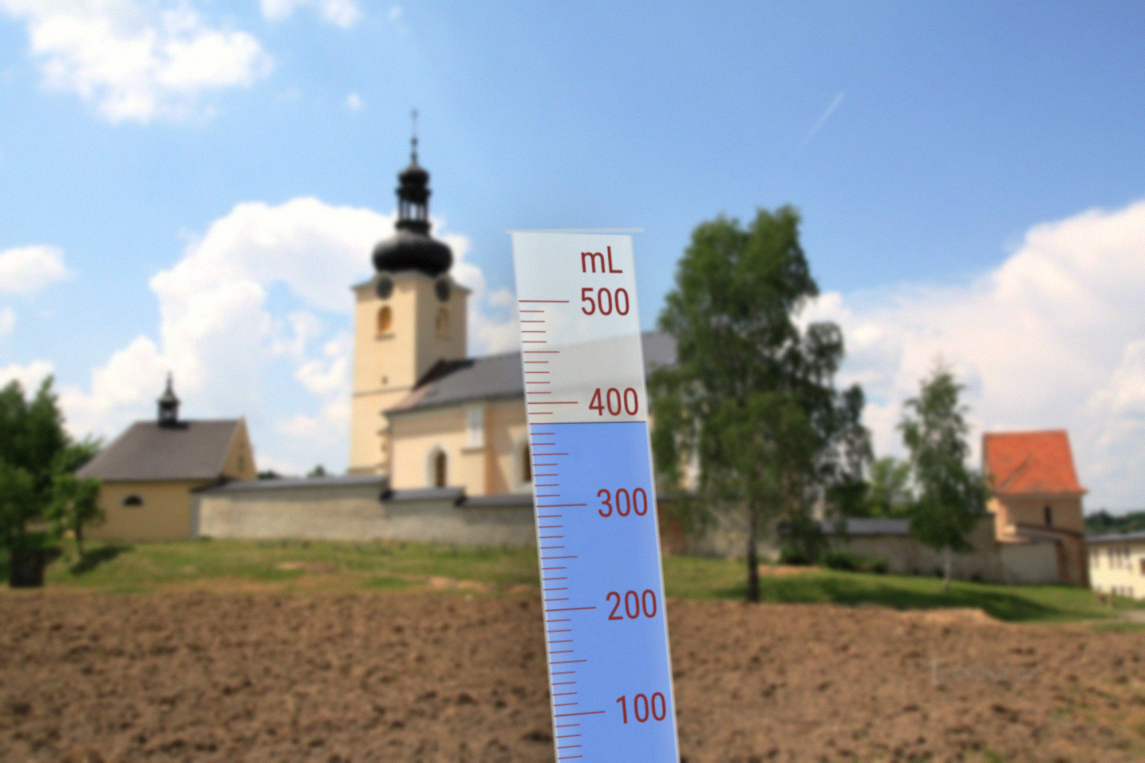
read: value=380 unit=mL
